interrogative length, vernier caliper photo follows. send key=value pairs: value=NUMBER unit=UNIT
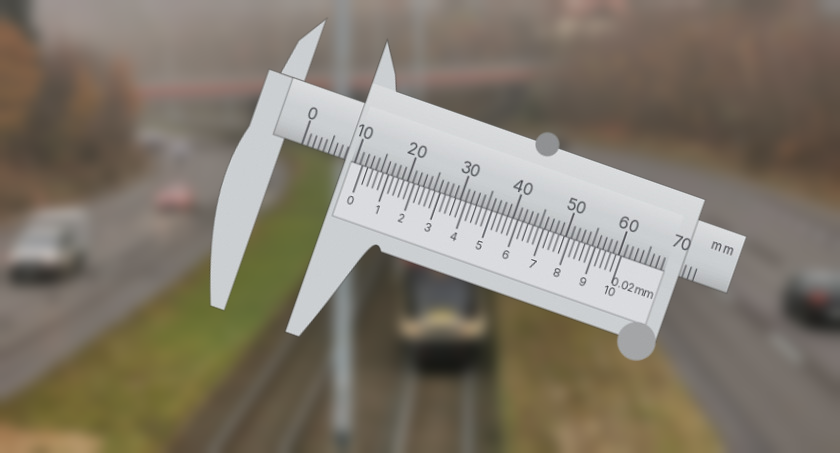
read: value=11.5 unit=mm
